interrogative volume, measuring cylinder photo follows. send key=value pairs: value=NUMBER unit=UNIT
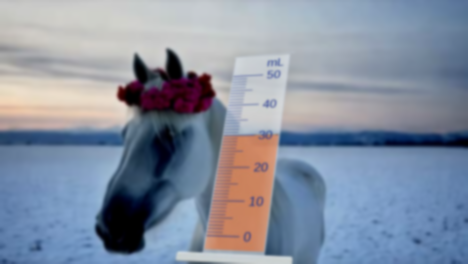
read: value=30 unit=mL
